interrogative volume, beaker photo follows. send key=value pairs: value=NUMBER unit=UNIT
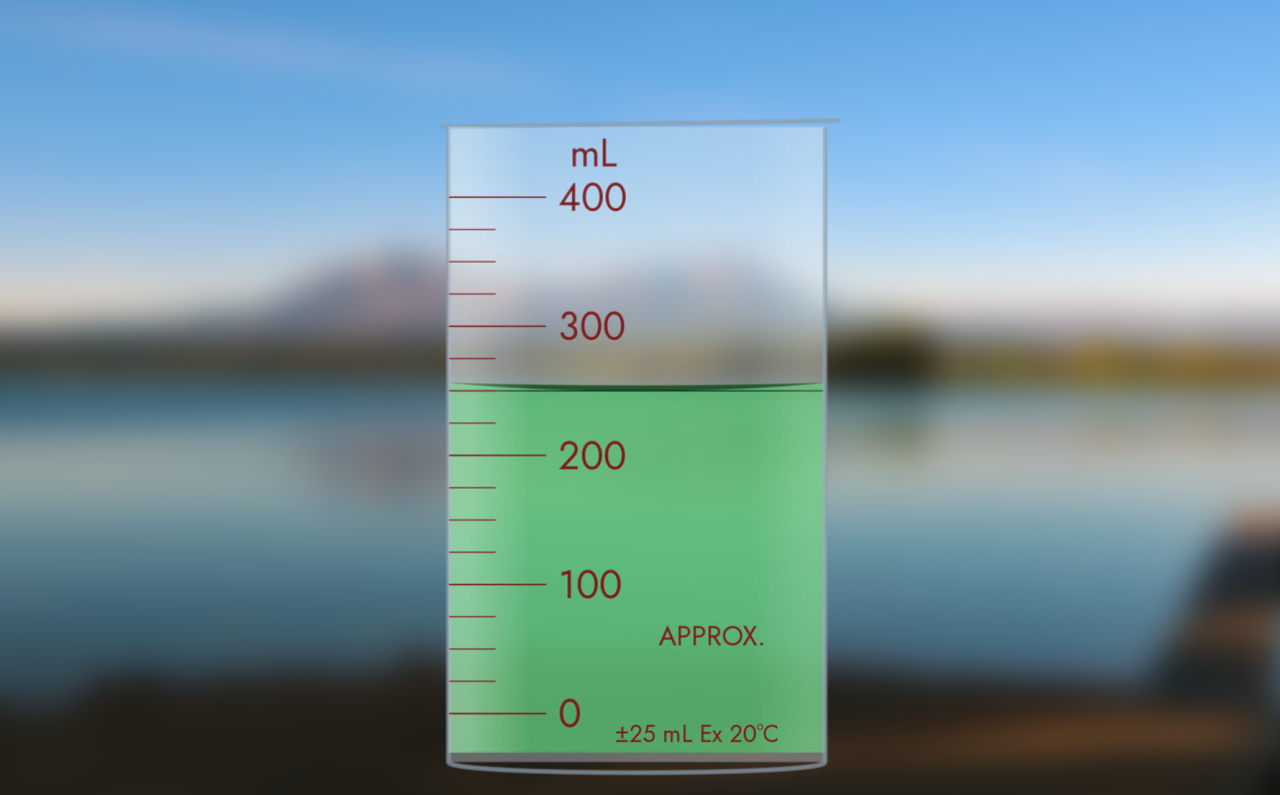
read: value=250 unit=mL
